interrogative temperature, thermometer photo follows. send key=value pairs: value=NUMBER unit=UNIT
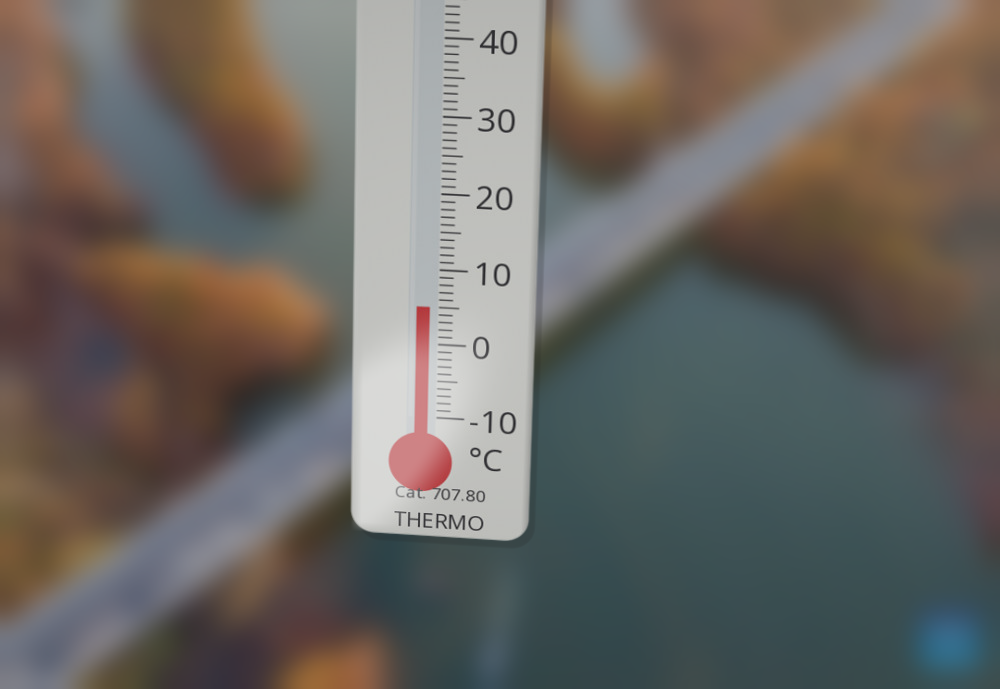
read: value=5 unit=°C
